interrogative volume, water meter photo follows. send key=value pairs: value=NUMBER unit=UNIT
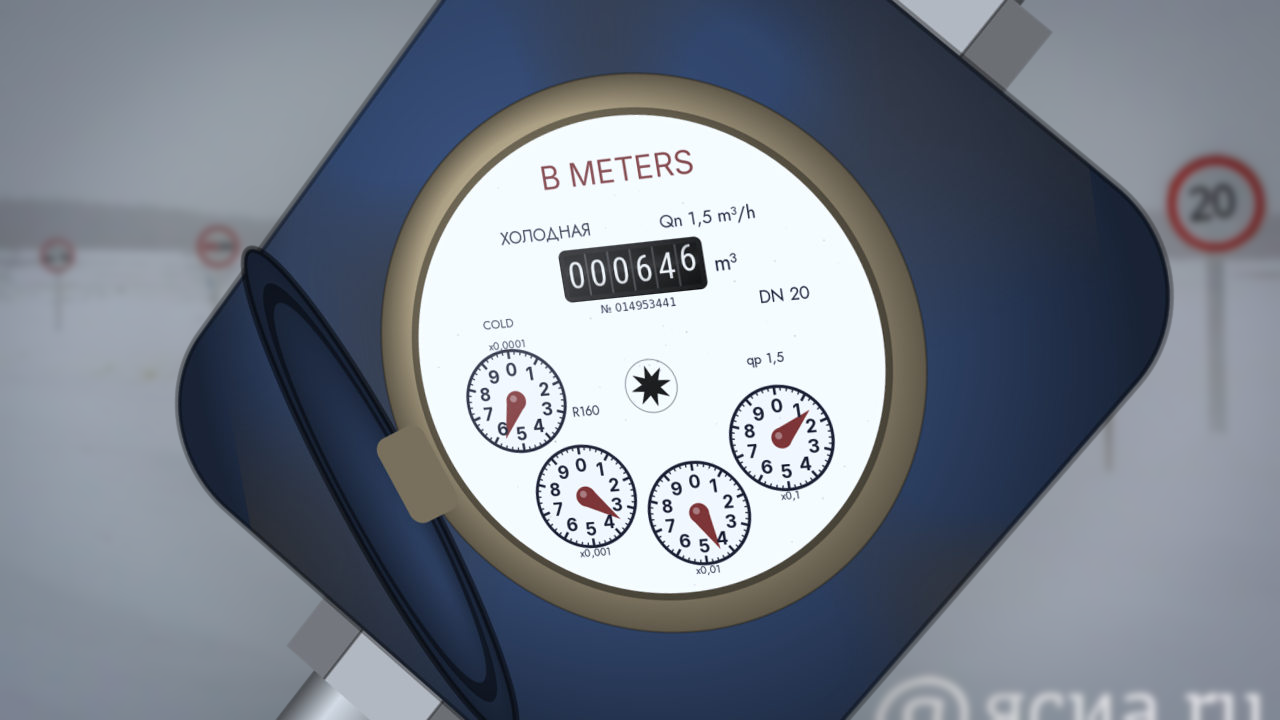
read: value=646.1435 unit=m³
